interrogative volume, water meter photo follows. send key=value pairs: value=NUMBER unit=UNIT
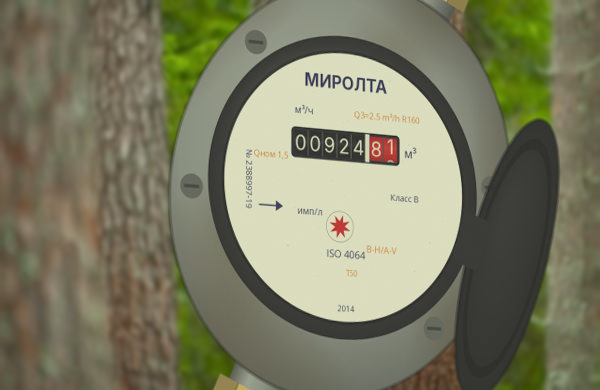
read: value=924.81 unit=m³
